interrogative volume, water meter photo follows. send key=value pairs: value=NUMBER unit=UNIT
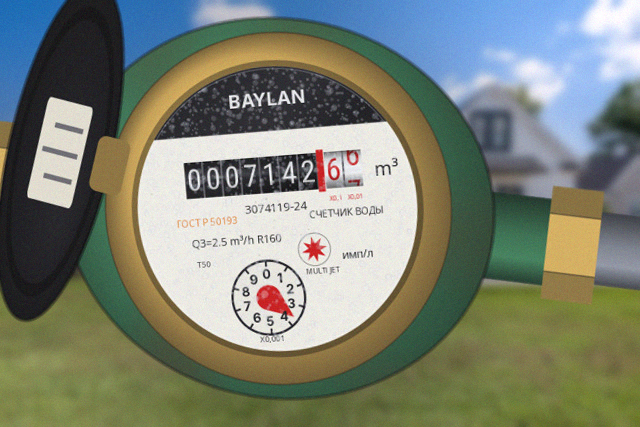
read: value=7142.663 unit=m³
